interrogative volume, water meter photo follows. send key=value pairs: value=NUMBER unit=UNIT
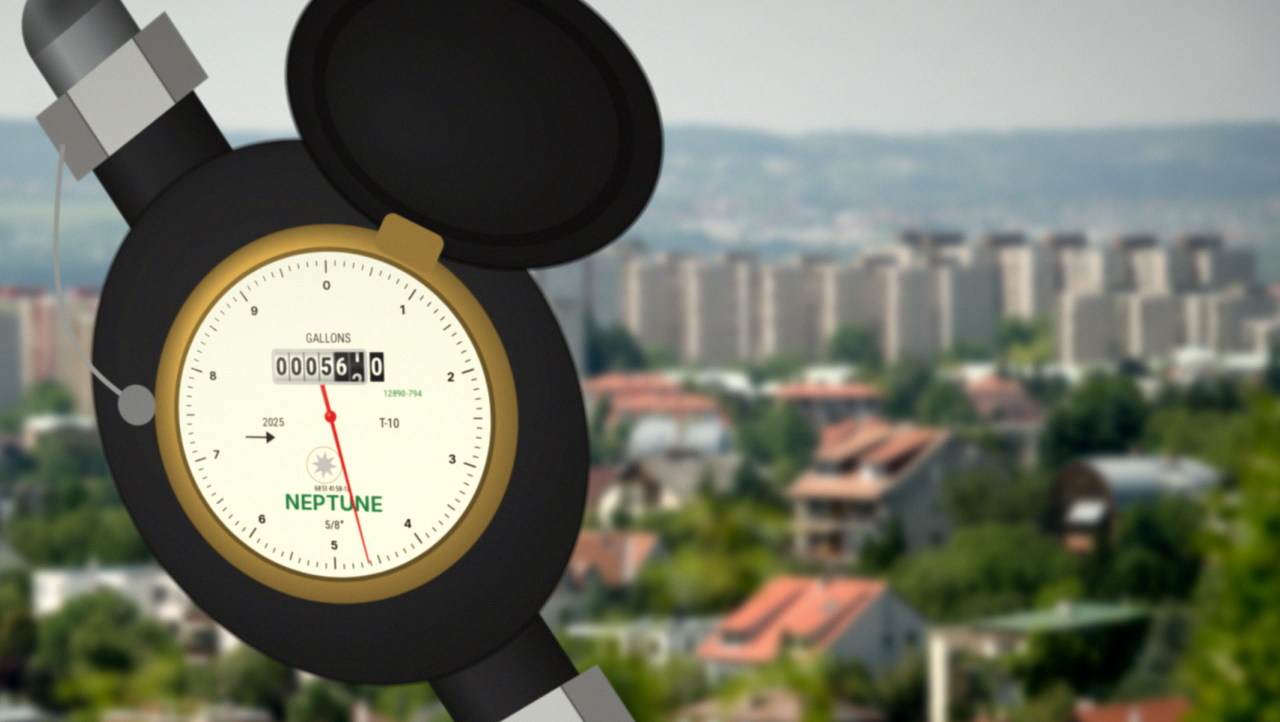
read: value=5614.6 unit=gal
